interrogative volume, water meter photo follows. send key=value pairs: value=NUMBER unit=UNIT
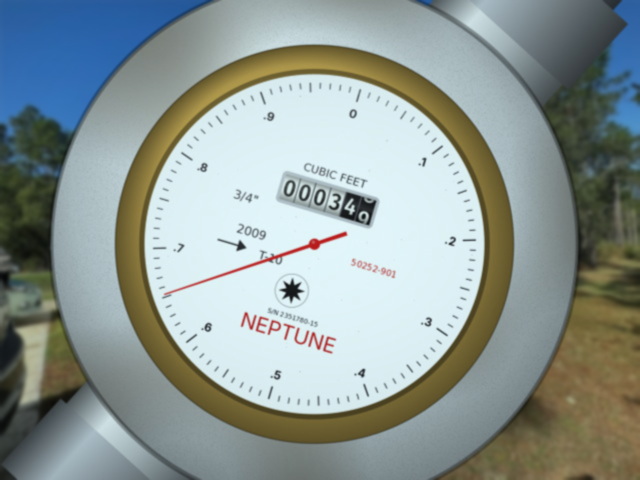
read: value=348.65 unit=ft³
